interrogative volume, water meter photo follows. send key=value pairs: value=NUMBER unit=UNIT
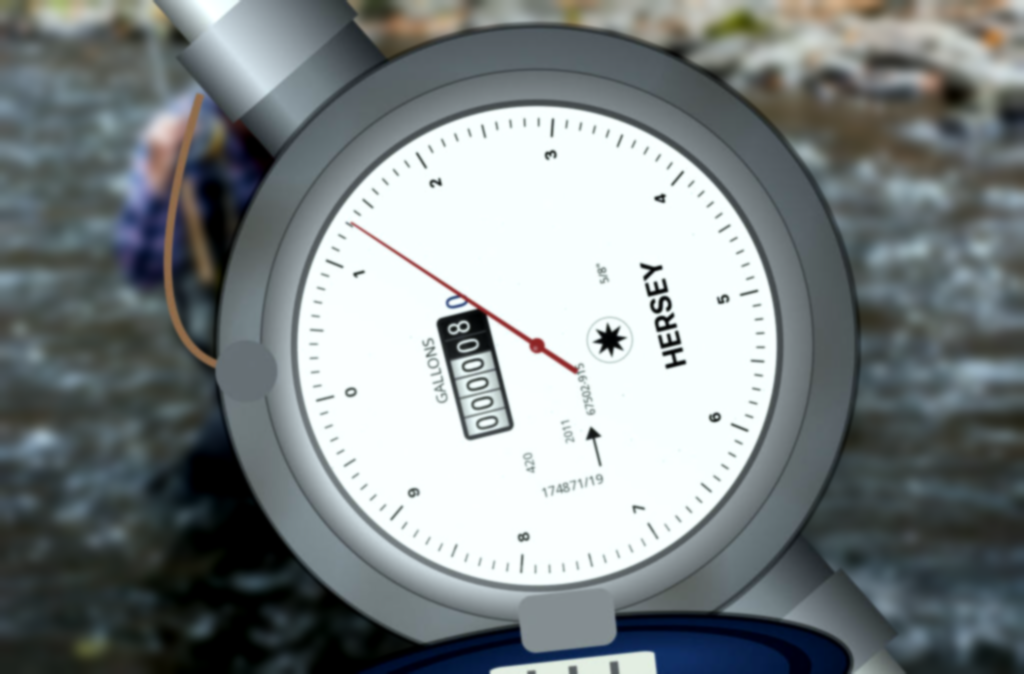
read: value=81.3 unit=gal
